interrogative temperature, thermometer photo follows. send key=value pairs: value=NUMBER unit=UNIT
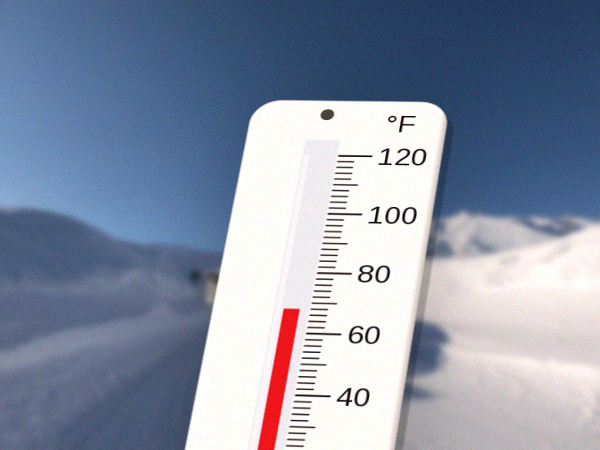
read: value=68 unit=°F
